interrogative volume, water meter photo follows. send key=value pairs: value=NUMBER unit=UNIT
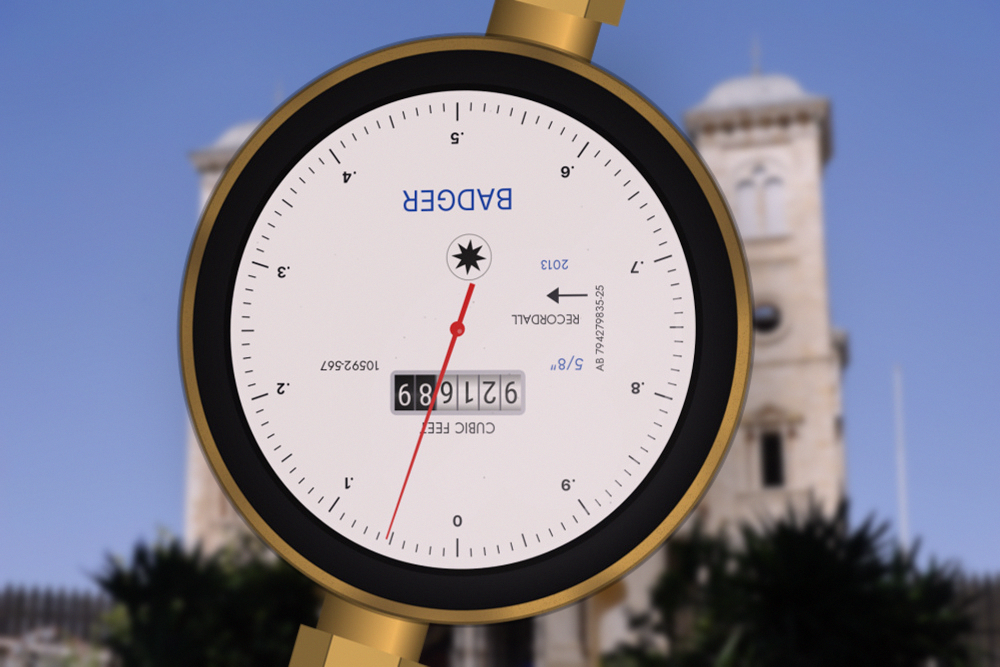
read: value=921689.05 unit=ft³
